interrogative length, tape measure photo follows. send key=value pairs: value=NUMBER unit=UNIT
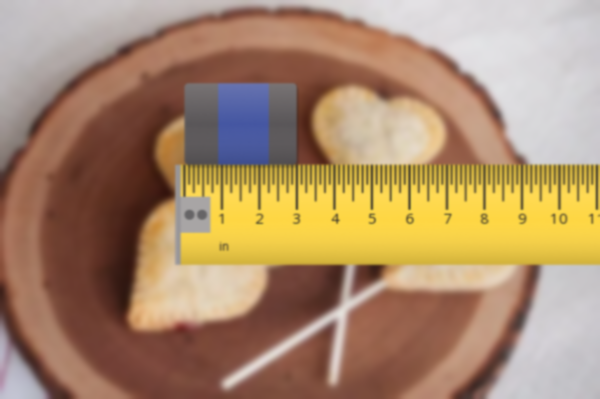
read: value=3 unit=in
